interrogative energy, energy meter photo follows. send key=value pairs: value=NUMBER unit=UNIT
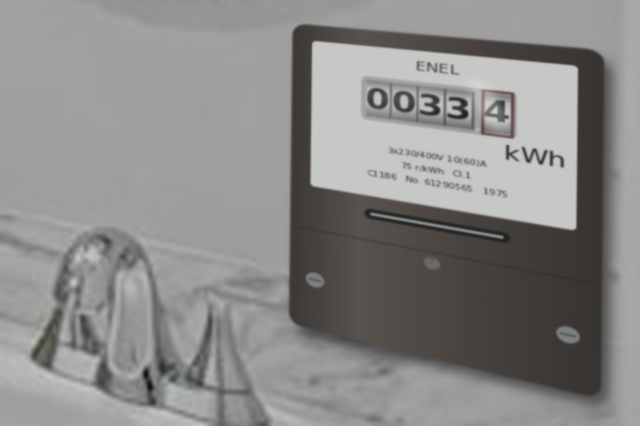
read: value=33.4 unit=kWh
